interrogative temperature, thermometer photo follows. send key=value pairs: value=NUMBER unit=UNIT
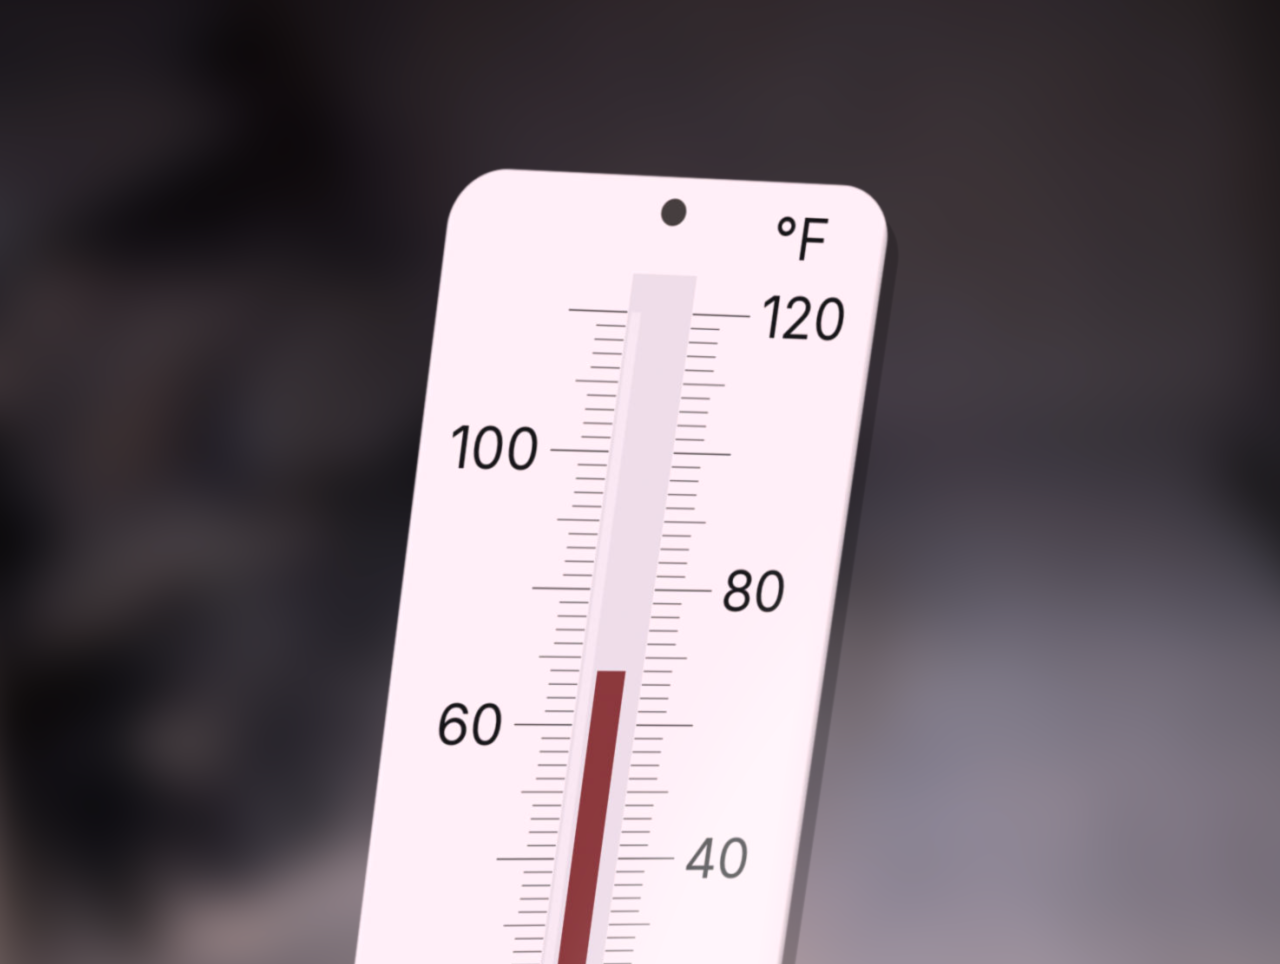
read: value=68 unit=°F
